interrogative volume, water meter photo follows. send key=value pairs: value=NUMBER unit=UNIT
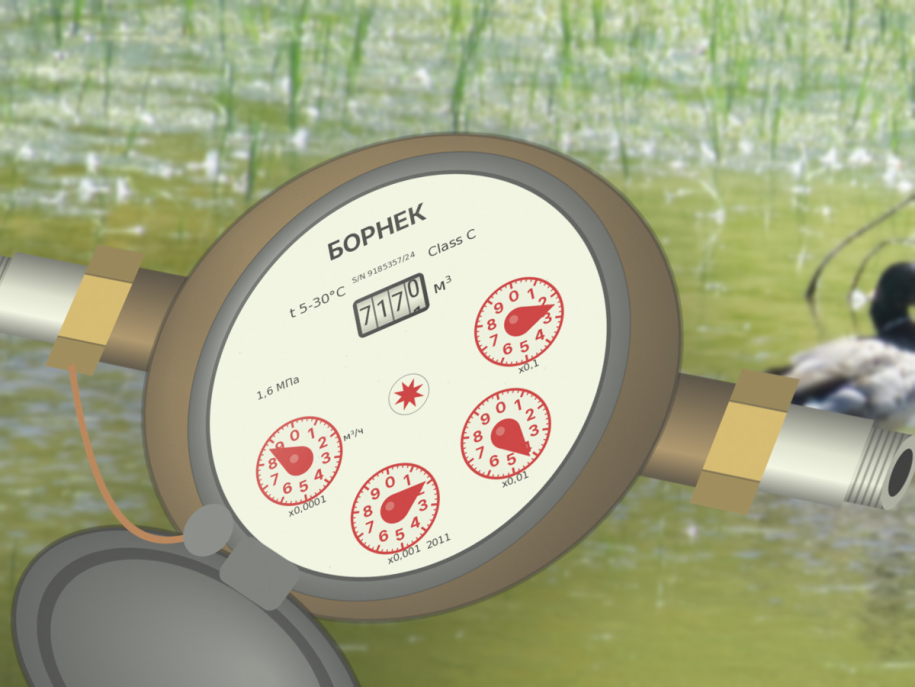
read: value=7170.2418 unit=m³
